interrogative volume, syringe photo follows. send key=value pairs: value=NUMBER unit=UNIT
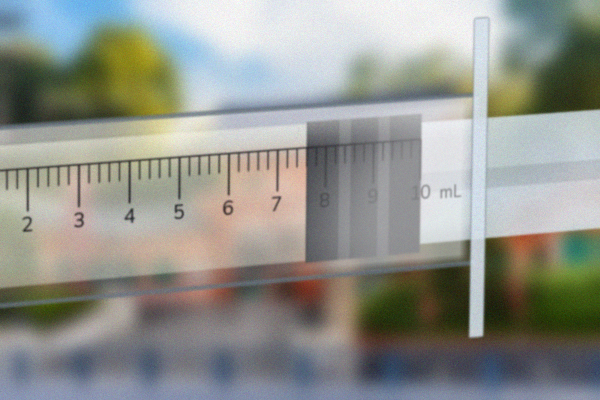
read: value=7.6 unit=mL
